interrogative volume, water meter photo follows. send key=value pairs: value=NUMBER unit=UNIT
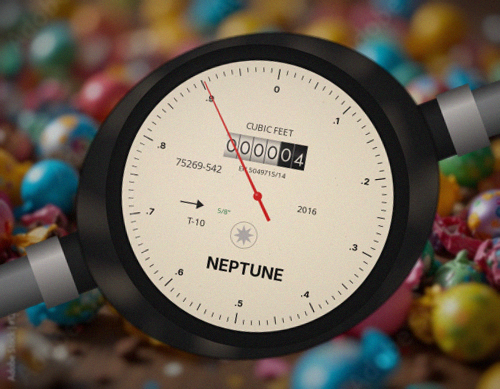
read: value=3.90 unit=ft³
